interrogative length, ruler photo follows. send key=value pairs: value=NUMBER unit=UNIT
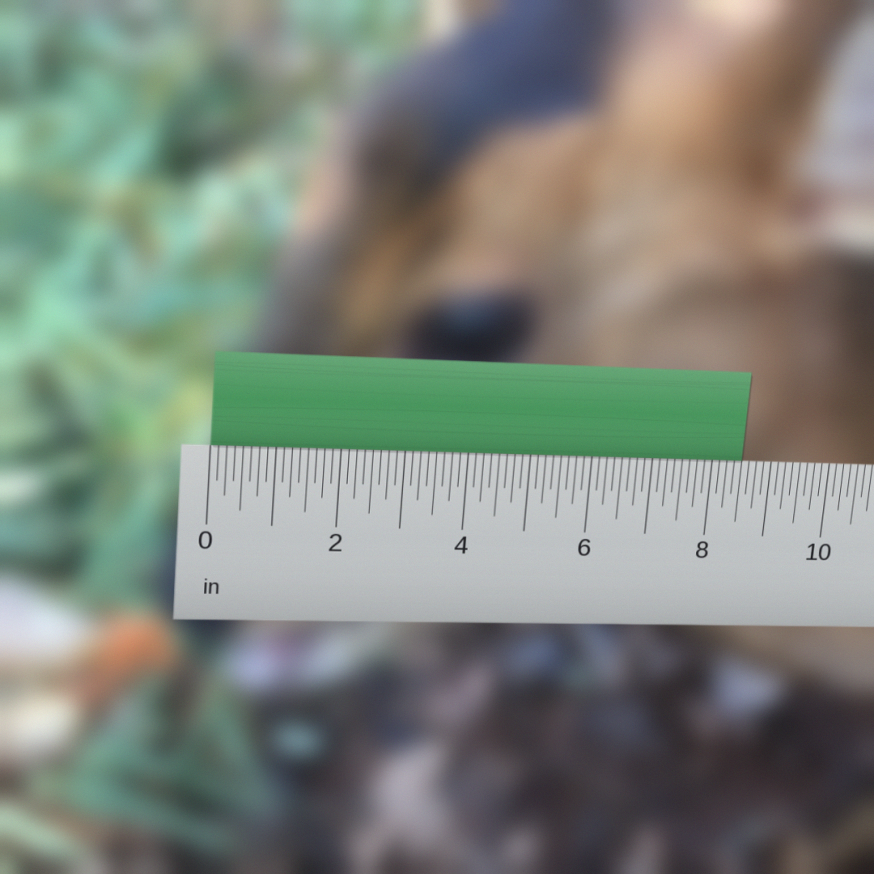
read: value=8.5 unit=in
